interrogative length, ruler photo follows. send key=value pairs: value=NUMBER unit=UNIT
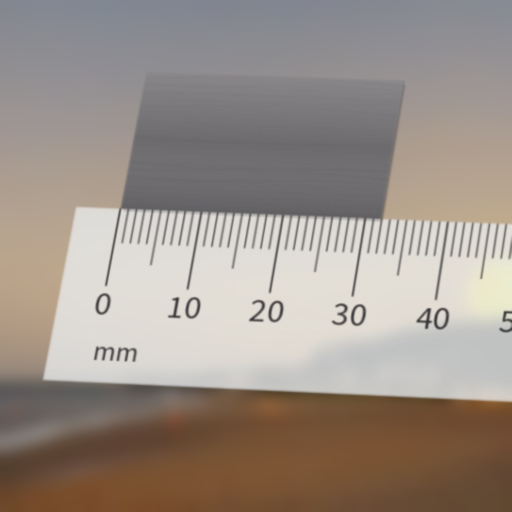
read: value=32 unit=mm
